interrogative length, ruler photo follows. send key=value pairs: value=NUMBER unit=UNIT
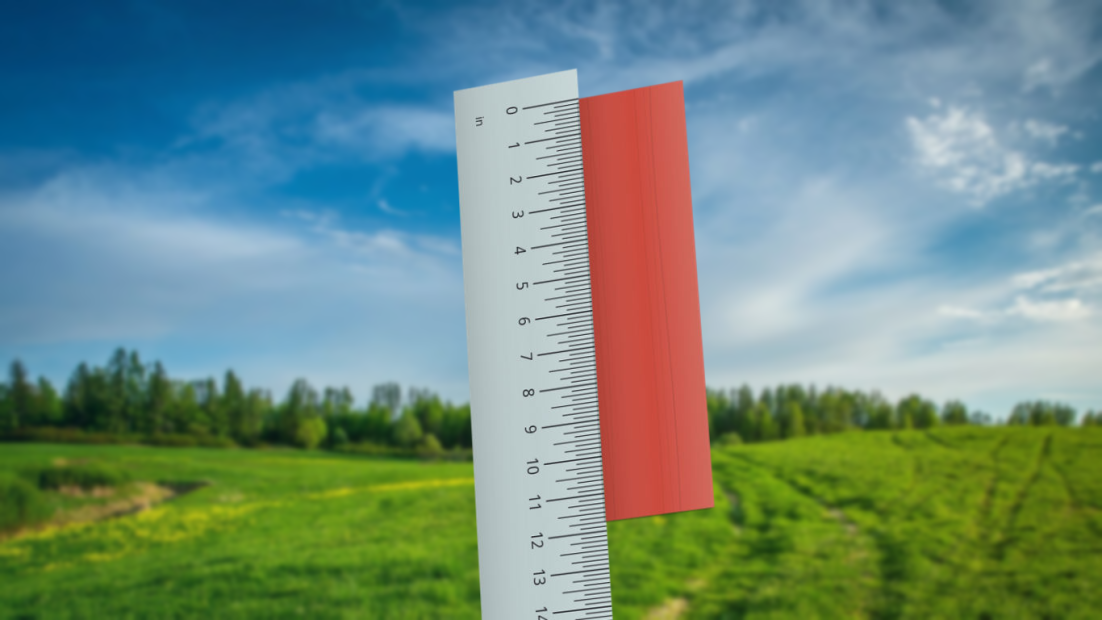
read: value=11.75 unit=in
